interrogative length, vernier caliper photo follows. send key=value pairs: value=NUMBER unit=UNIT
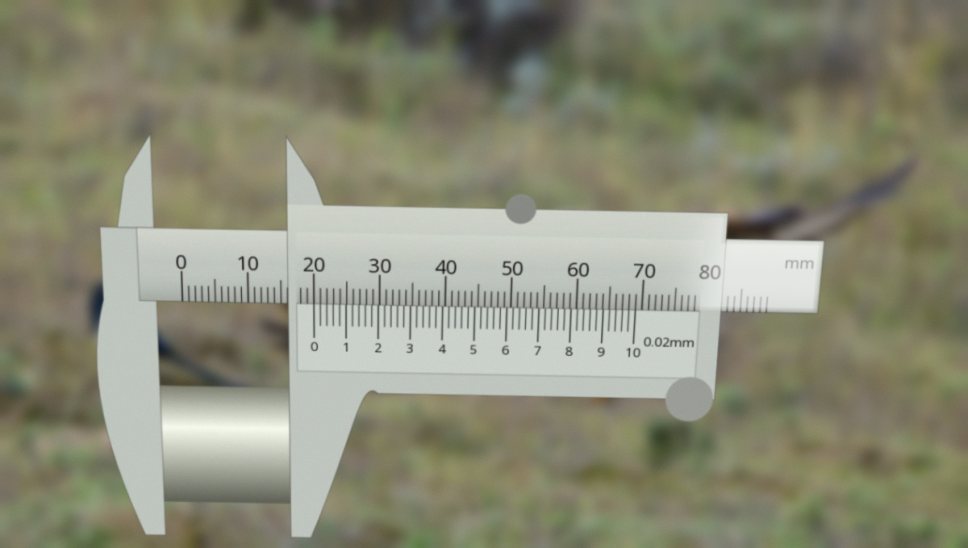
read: value=20.0 unit=mm
